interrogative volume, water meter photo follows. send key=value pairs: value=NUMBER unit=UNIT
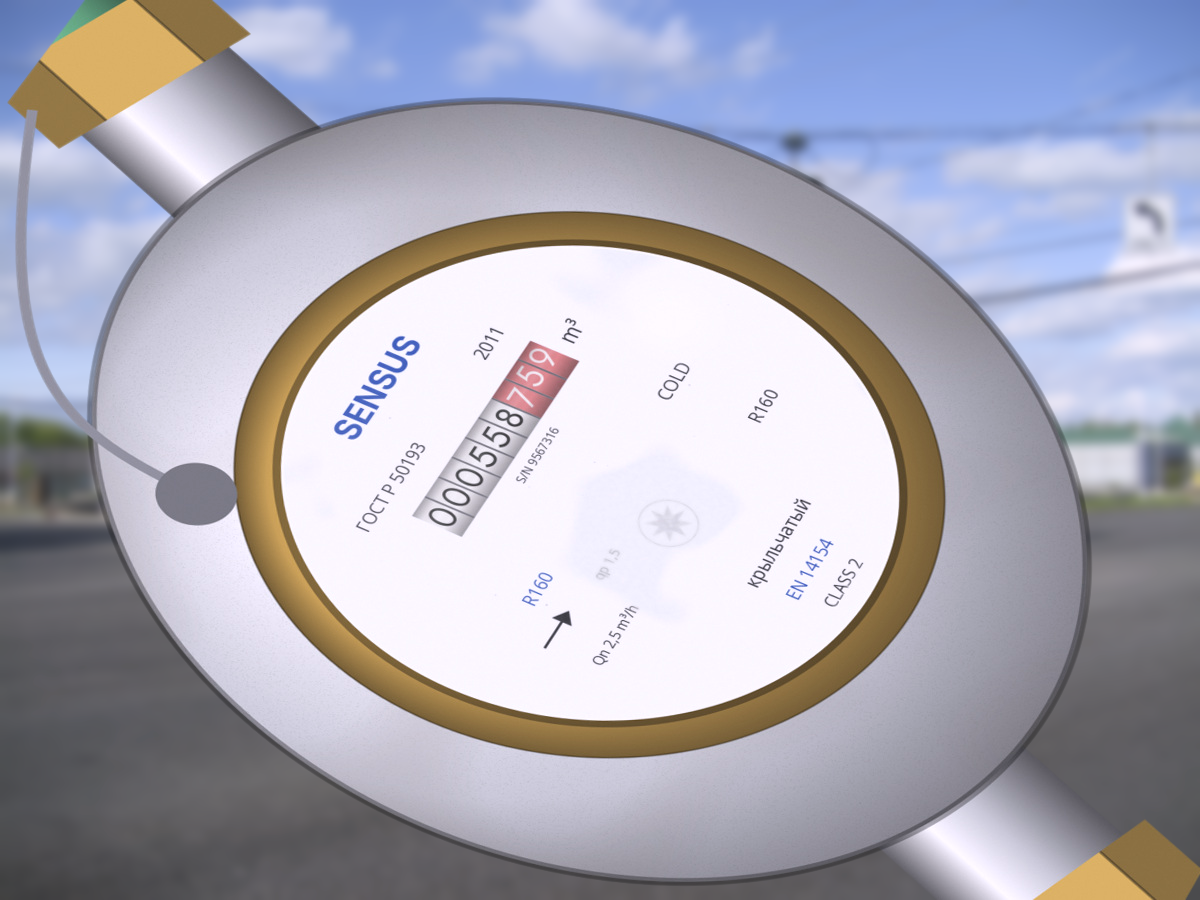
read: value=558.759 unit=m³
